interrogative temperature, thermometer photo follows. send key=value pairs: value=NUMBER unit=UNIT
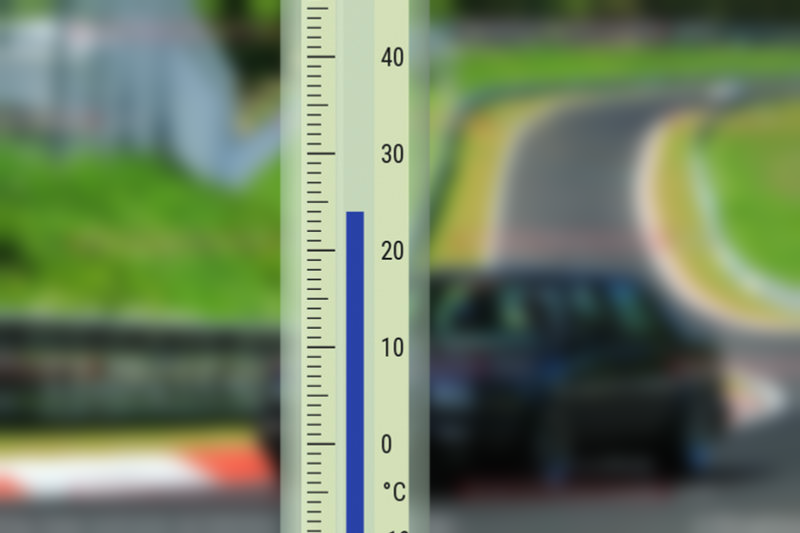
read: value=24 unit=°C
